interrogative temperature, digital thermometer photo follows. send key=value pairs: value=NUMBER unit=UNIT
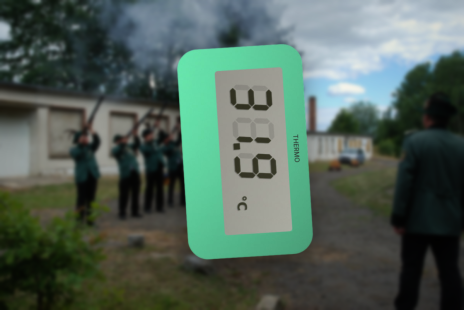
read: value=31.9 unit=°C
